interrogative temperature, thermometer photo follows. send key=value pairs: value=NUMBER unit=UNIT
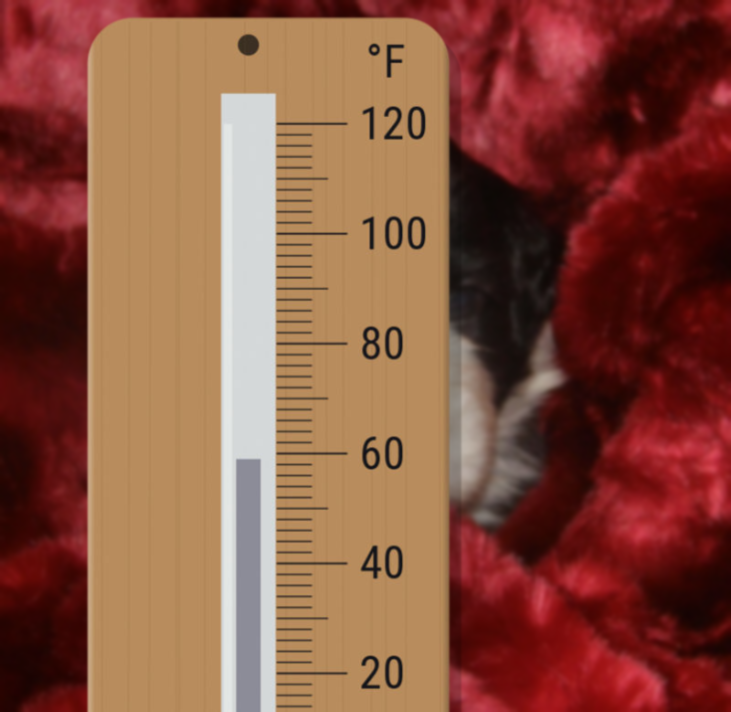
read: value=59 unit=°F
